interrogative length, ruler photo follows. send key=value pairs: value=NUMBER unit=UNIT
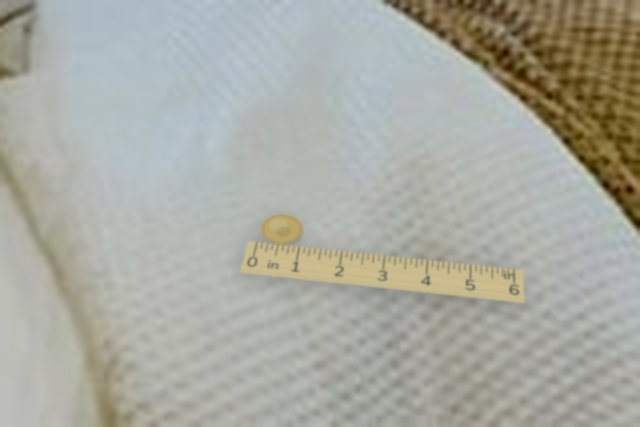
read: value=1 unit=in
